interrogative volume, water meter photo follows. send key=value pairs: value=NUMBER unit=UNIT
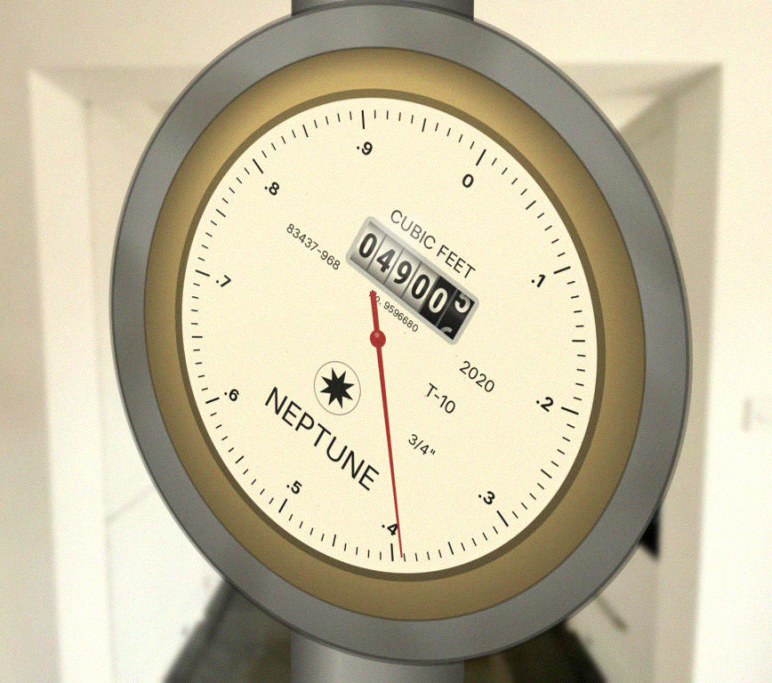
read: value=49005.39 unit=ft³
